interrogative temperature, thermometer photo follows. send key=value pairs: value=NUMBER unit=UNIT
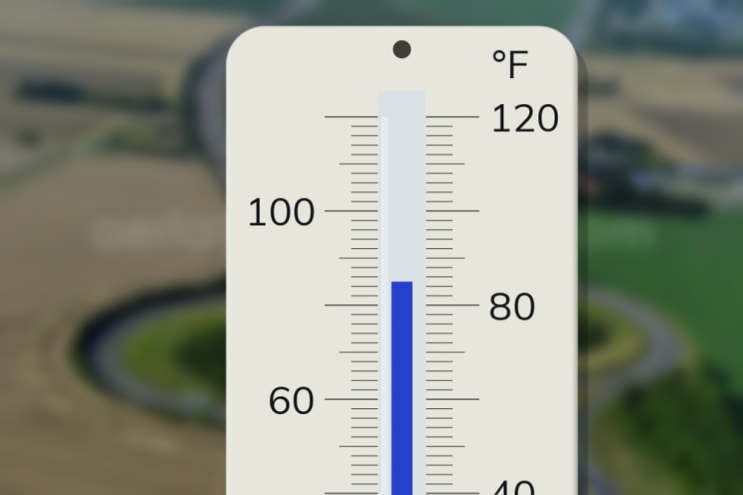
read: value=85 unit=°F
